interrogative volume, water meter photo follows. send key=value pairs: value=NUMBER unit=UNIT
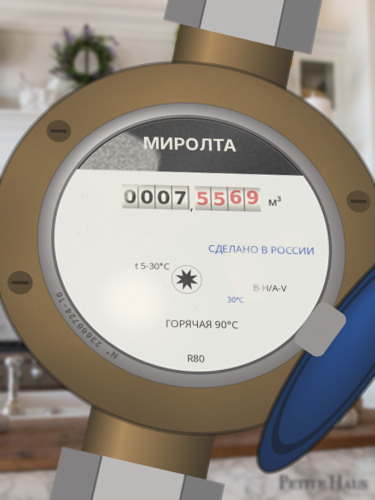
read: value=7.5569 unit=m³
